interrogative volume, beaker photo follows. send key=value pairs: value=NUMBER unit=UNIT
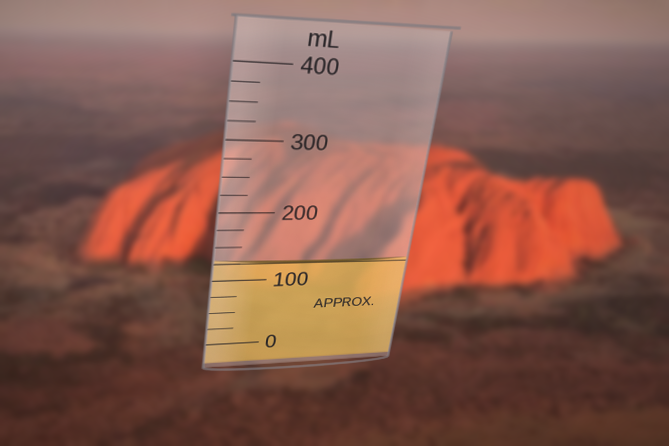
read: value=125 unit=mL
